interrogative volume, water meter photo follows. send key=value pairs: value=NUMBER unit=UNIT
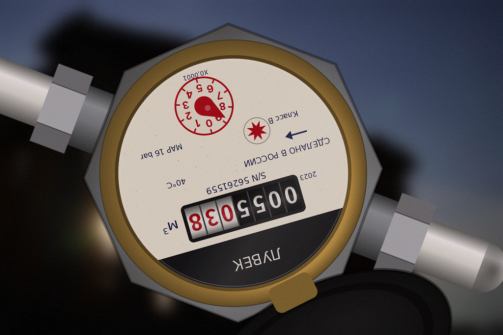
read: value=55.0388 unit=m³
